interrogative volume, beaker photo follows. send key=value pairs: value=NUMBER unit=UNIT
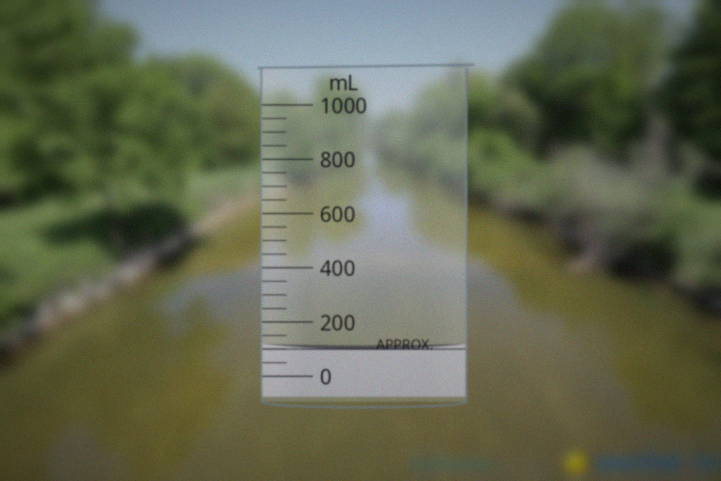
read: value=100 unit=mL
